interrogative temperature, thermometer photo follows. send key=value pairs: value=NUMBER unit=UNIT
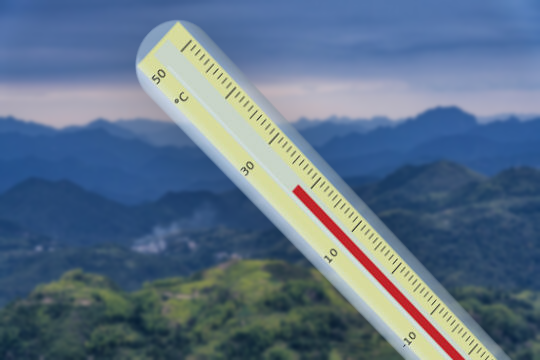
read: value=22 unit=°C
